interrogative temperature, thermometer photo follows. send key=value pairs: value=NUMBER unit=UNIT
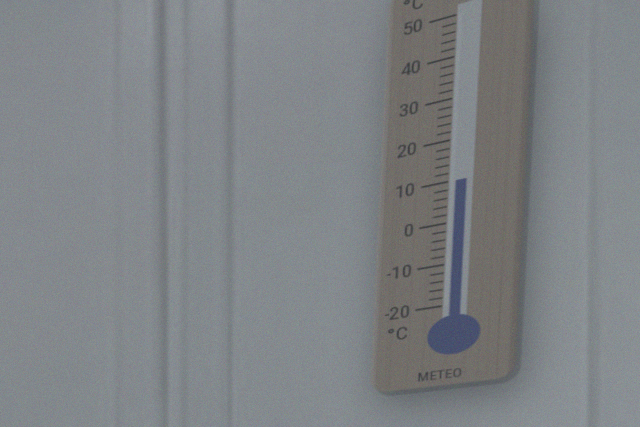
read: value=10 unit=°C
